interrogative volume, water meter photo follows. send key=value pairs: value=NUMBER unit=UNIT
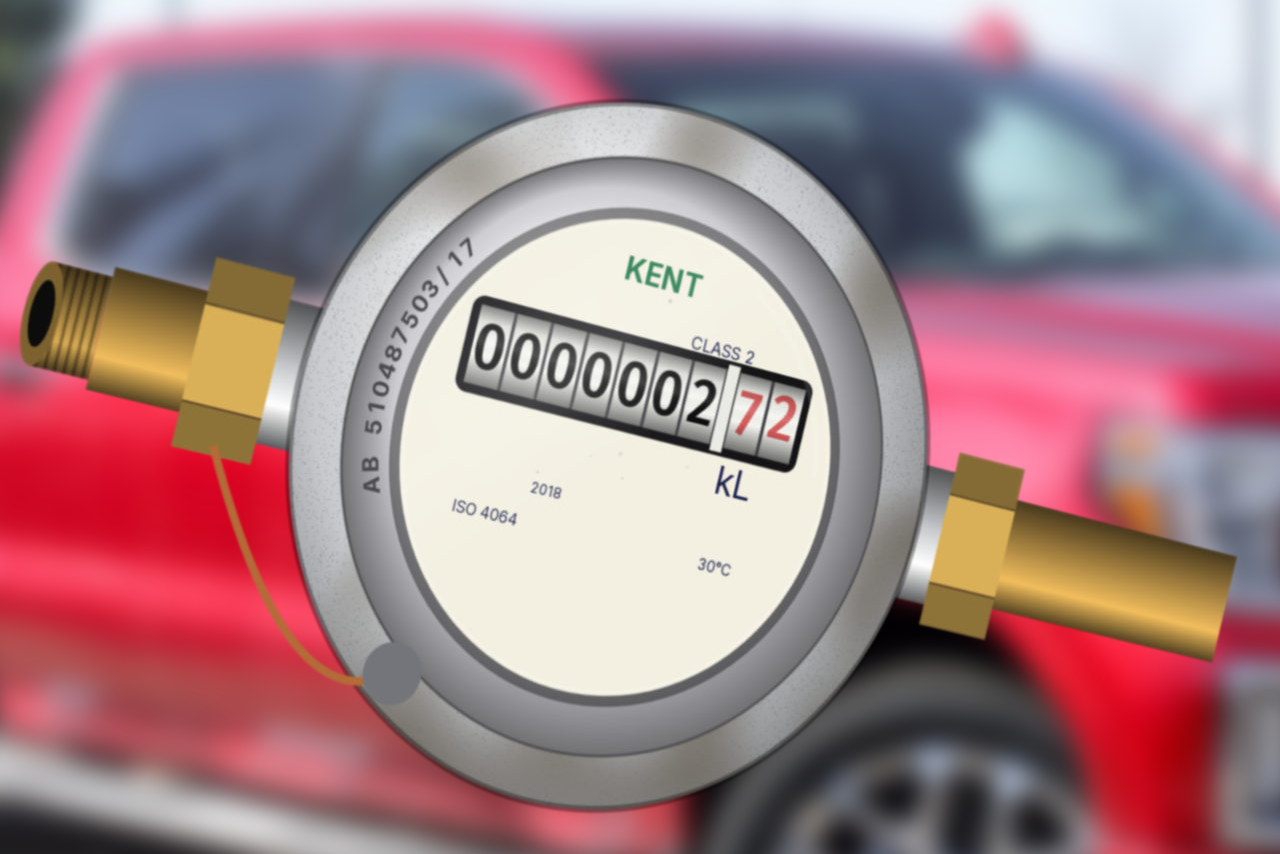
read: value=2.72 unit=kL
